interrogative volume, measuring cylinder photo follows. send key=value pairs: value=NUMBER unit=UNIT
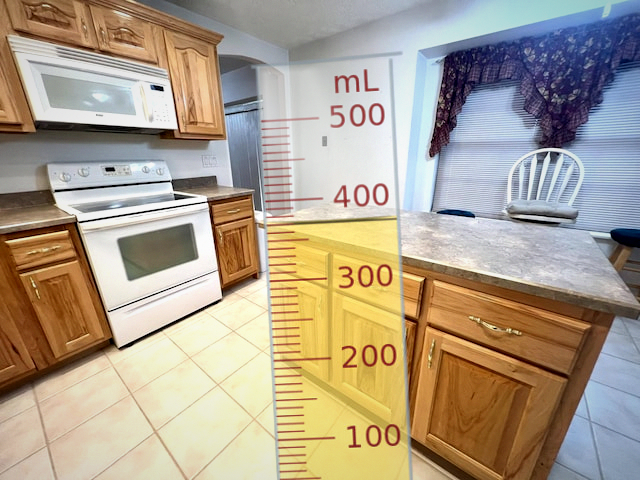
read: value=370 unit=mL
